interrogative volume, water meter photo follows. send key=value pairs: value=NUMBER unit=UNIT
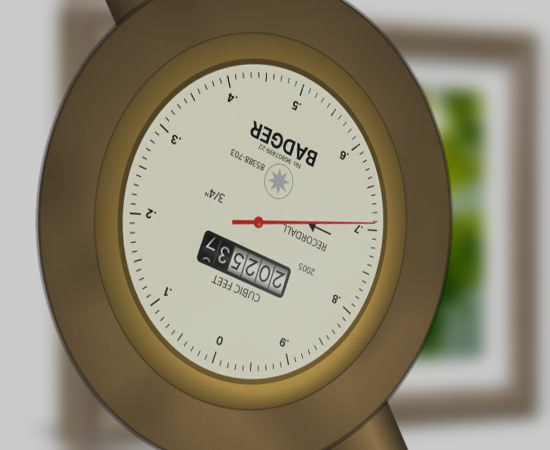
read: value=202536.69 unit=ft³
